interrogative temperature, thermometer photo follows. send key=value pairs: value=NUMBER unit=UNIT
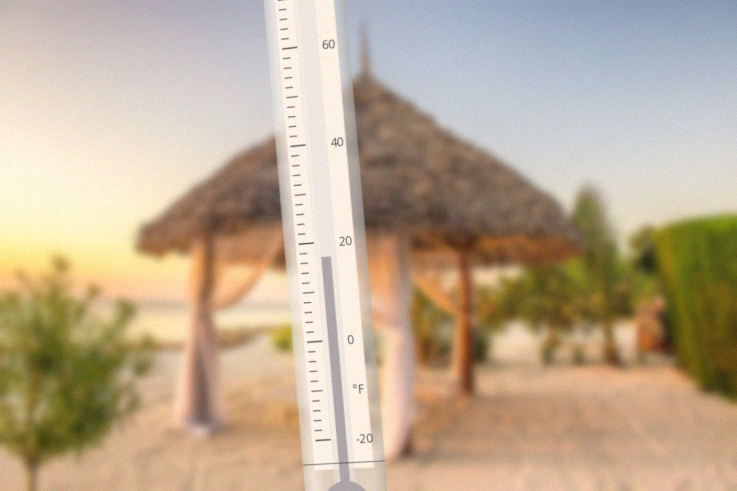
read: value=17 unit=°F
